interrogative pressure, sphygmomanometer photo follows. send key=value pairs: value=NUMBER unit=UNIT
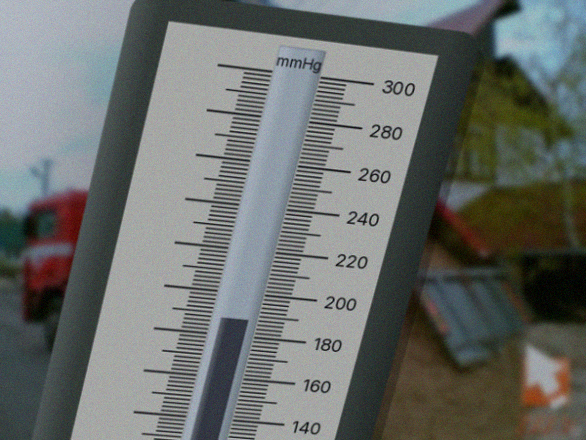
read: value=188 unit=mmHg
